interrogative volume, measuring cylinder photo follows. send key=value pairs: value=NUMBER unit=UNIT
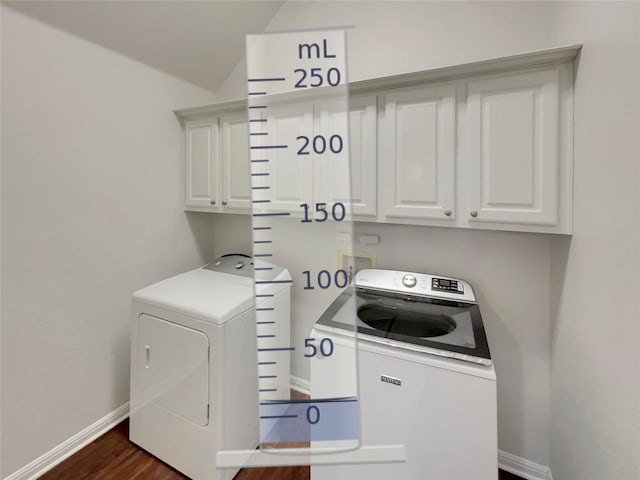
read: value=10 unit=mL
